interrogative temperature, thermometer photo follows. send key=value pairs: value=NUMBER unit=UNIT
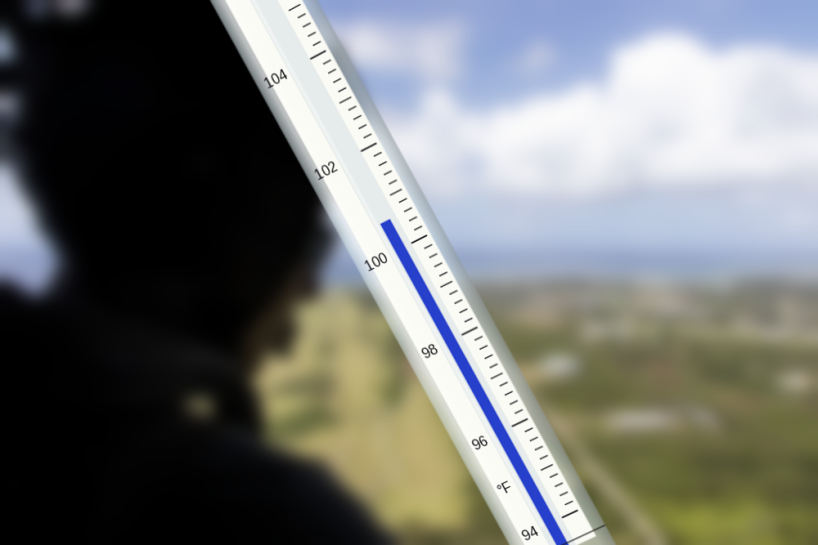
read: value=100.6 unit=°F
